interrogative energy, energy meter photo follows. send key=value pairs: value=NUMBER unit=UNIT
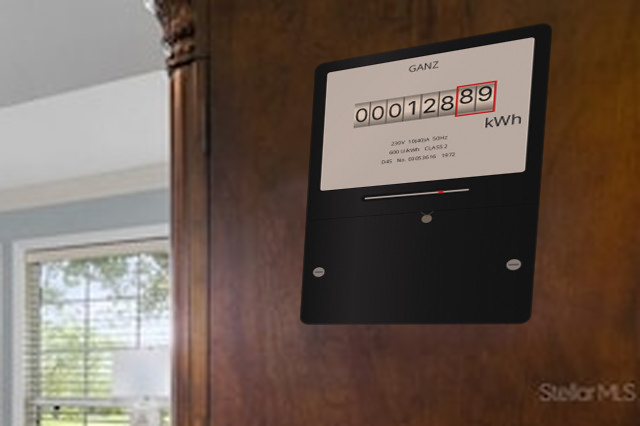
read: value=128.89 unit=kWh
